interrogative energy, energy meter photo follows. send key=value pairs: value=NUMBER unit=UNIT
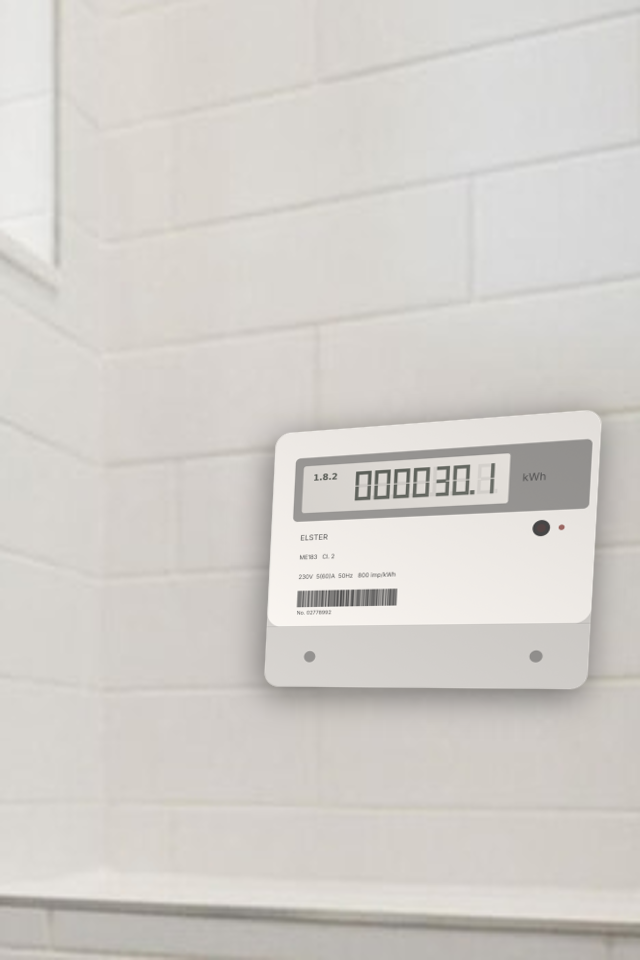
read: value=30.1 unit=kWh
